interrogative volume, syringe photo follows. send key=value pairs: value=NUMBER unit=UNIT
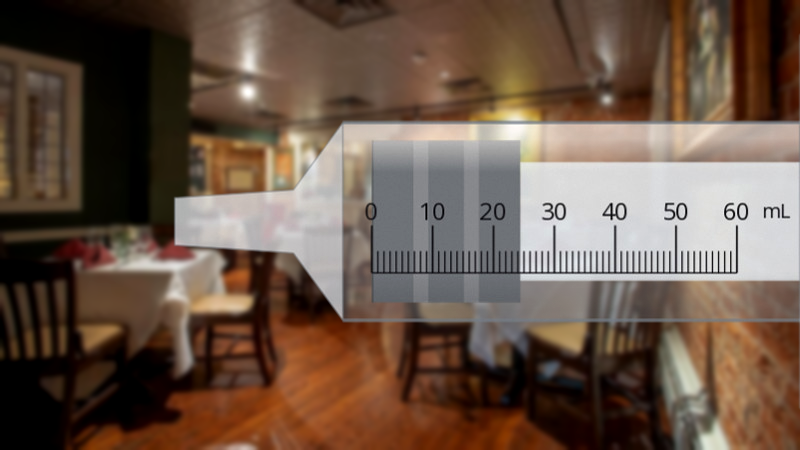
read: value=0 unit=mL
